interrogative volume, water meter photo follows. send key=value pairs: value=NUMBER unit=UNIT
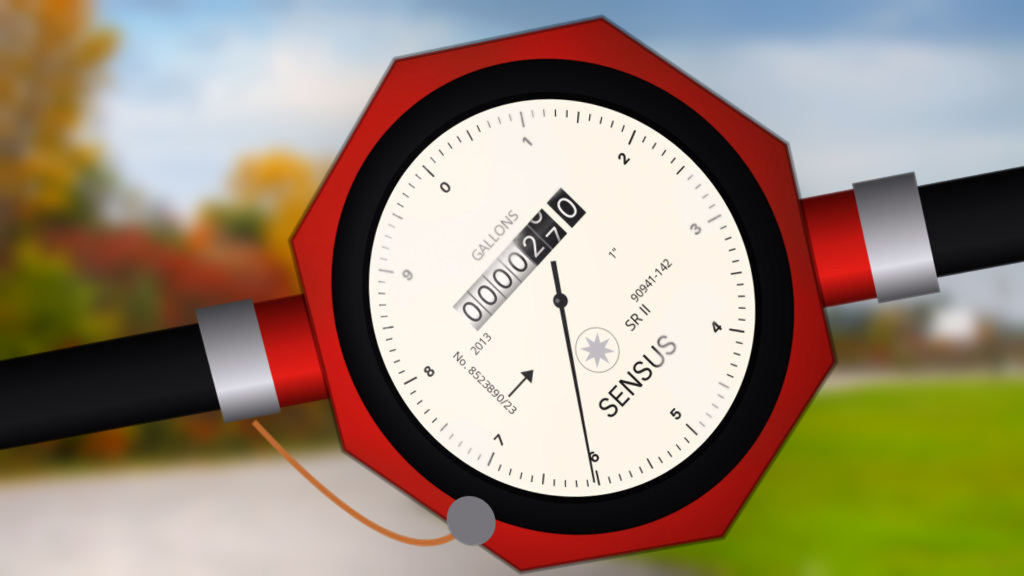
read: value=266.0 unit=gal
